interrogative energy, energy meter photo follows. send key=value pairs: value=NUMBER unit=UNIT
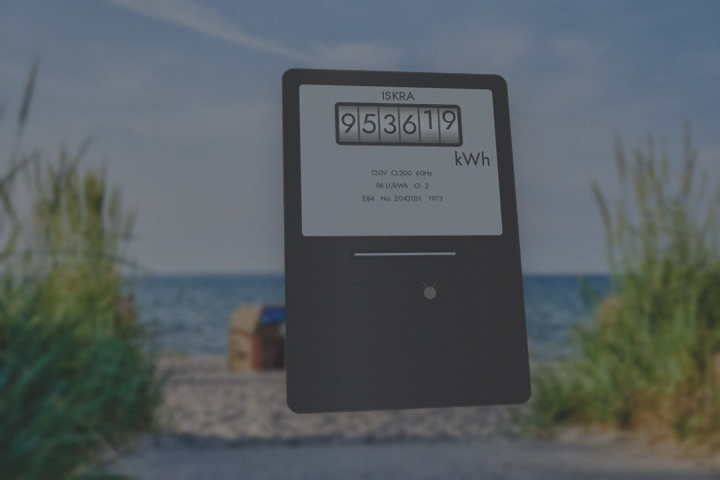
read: value=953619 unit=kWh
